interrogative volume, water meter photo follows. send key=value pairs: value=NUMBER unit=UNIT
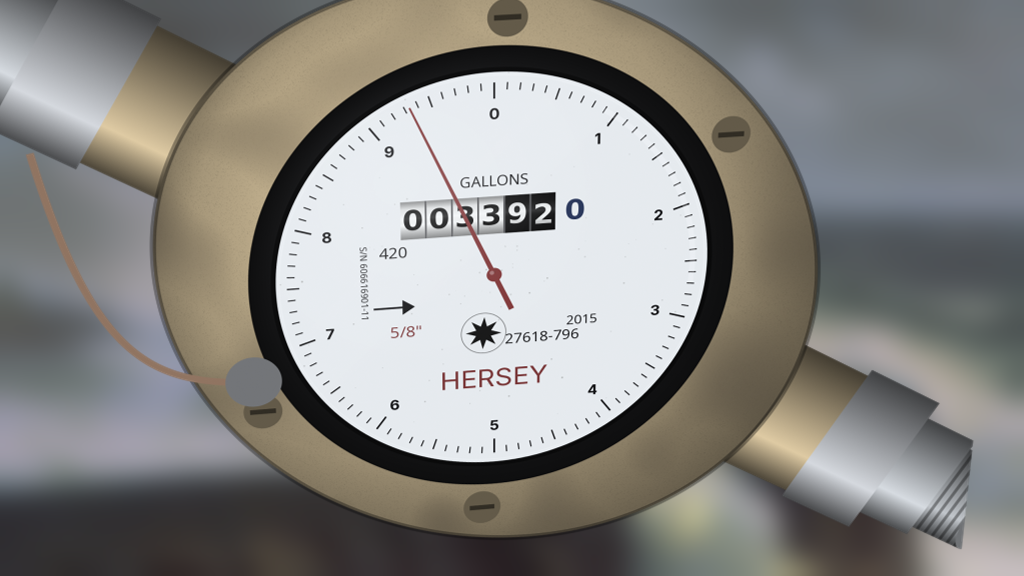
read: value=33919.3 unit=gal
